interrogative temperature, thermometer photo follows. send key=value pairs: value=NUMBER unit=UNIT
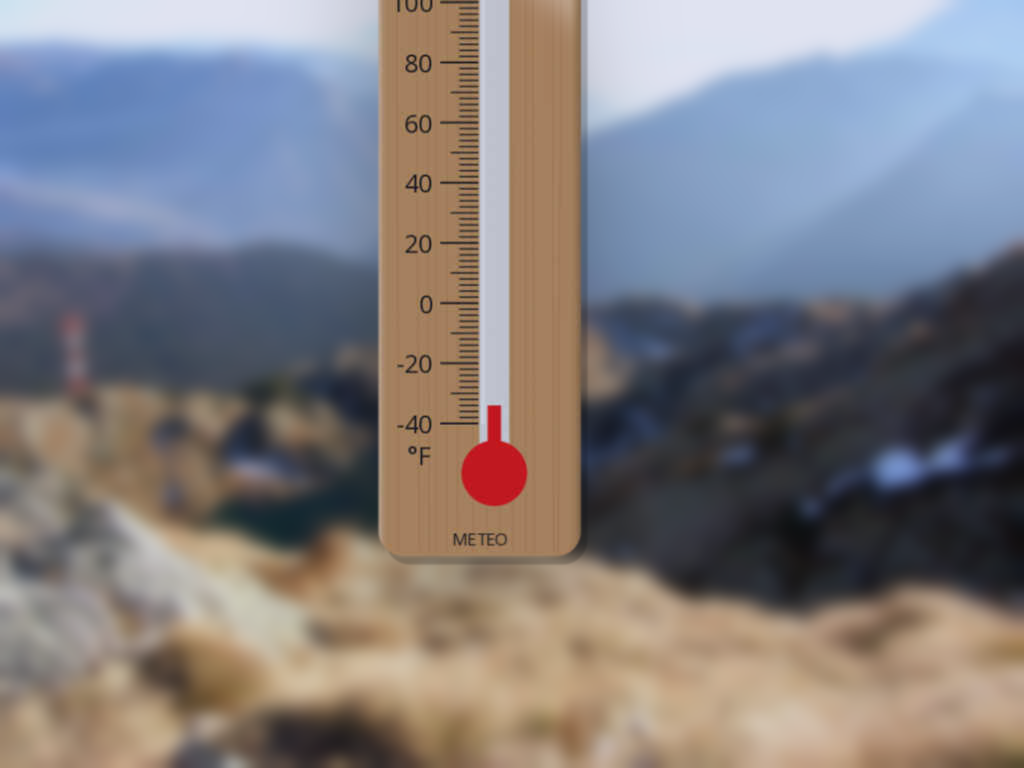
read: value=-34 unit=°F
